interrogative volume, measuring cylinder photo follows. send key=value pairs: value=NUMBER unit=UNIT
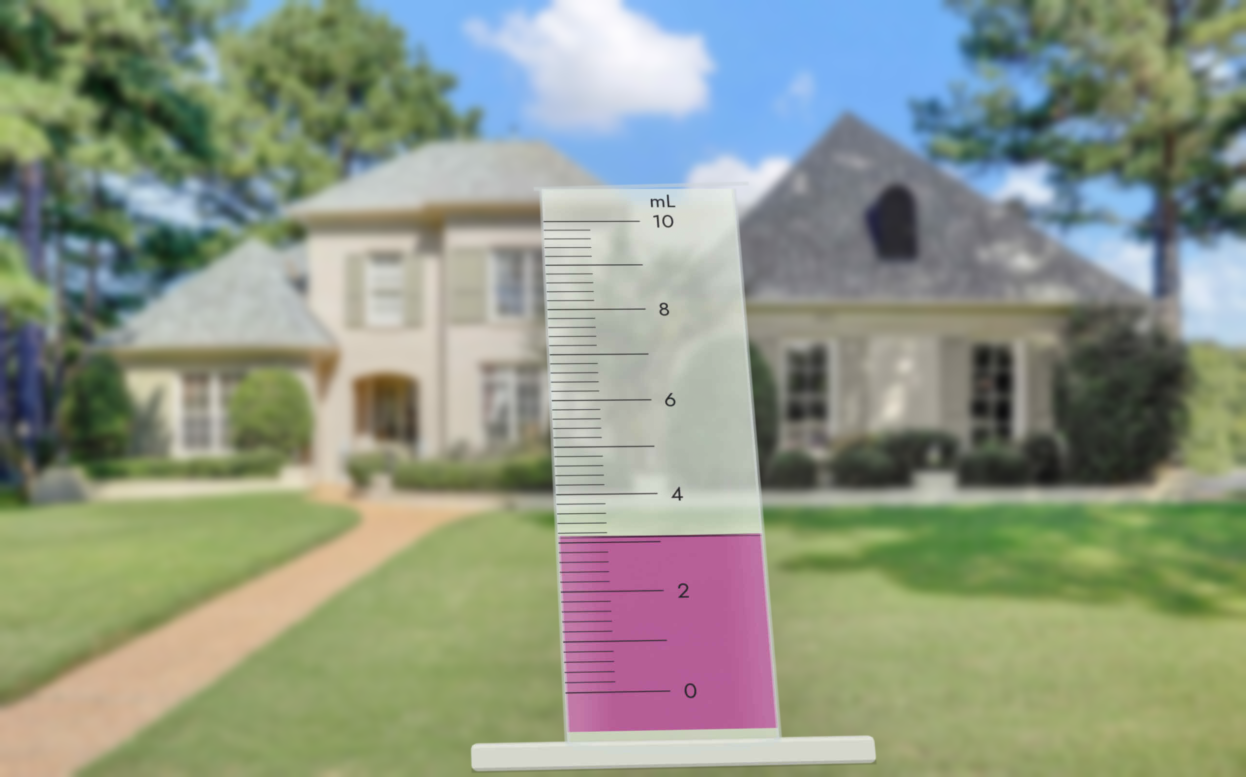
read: value=3.1 unit=mL
